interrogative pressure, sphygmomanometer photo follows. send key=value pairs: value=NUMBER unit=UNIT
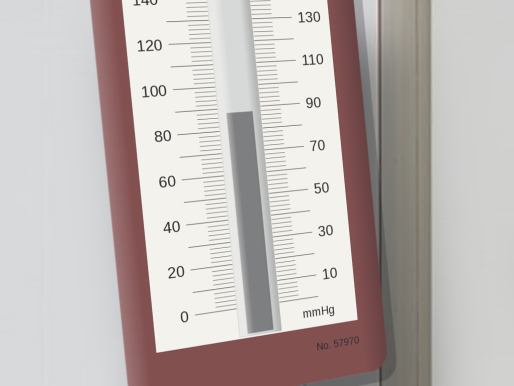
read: value=88 unit=mmHg
